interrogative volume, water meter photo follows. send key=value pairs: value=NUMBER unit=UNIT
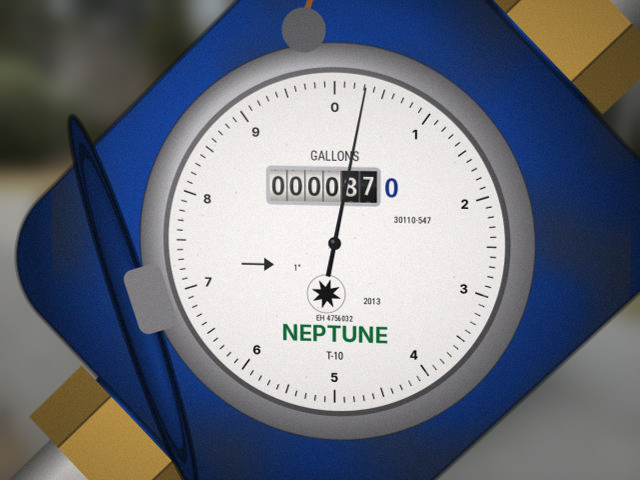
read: value=870.3 unit=gal
